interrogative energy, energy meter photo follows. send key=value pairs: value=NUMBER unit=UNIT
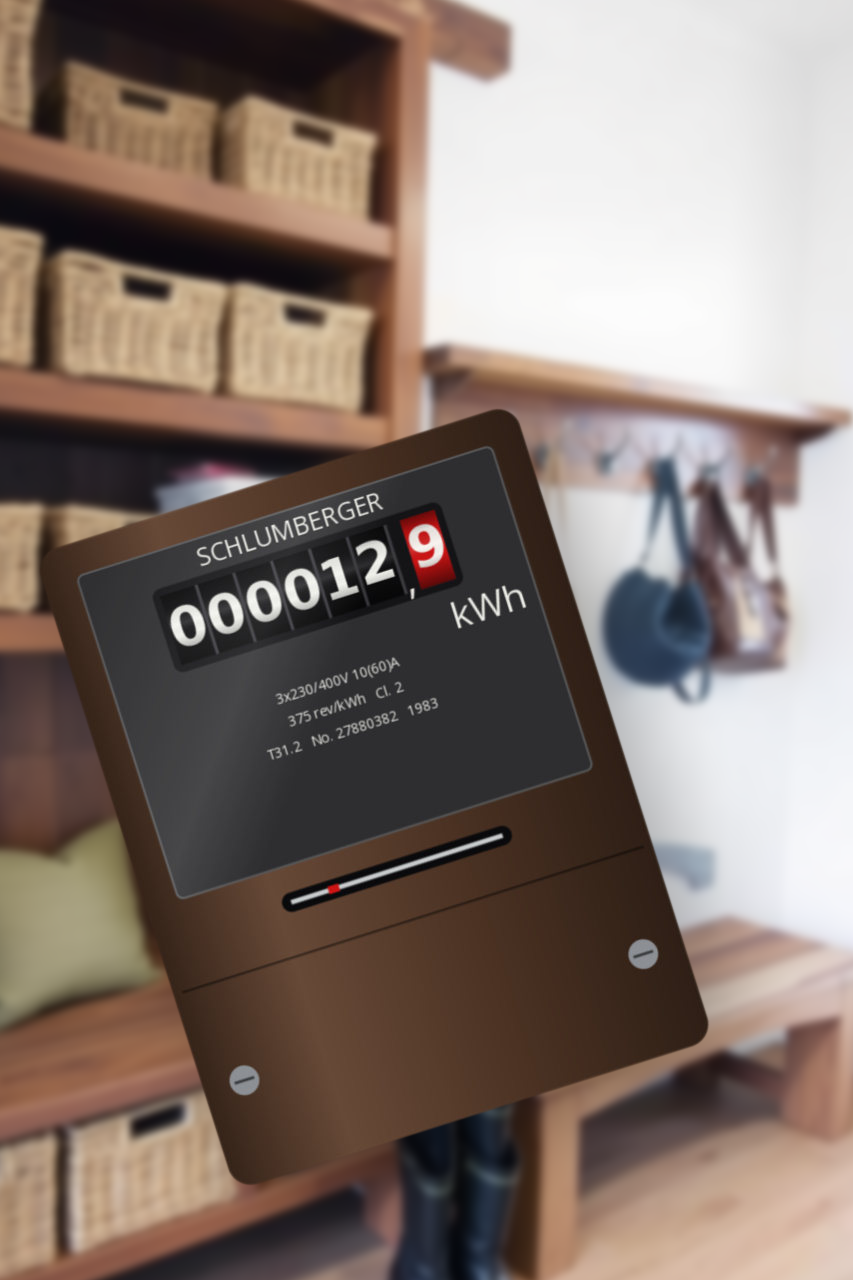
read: value=12.9 unit=kWh
